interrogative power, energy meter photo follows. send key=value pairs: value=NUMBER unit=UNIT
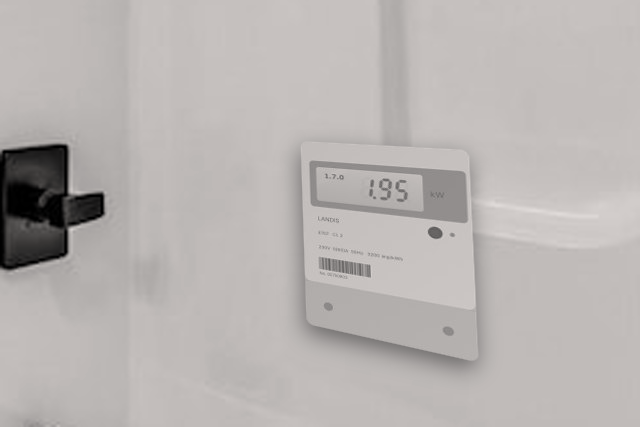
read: value=1.95 unit=kW
